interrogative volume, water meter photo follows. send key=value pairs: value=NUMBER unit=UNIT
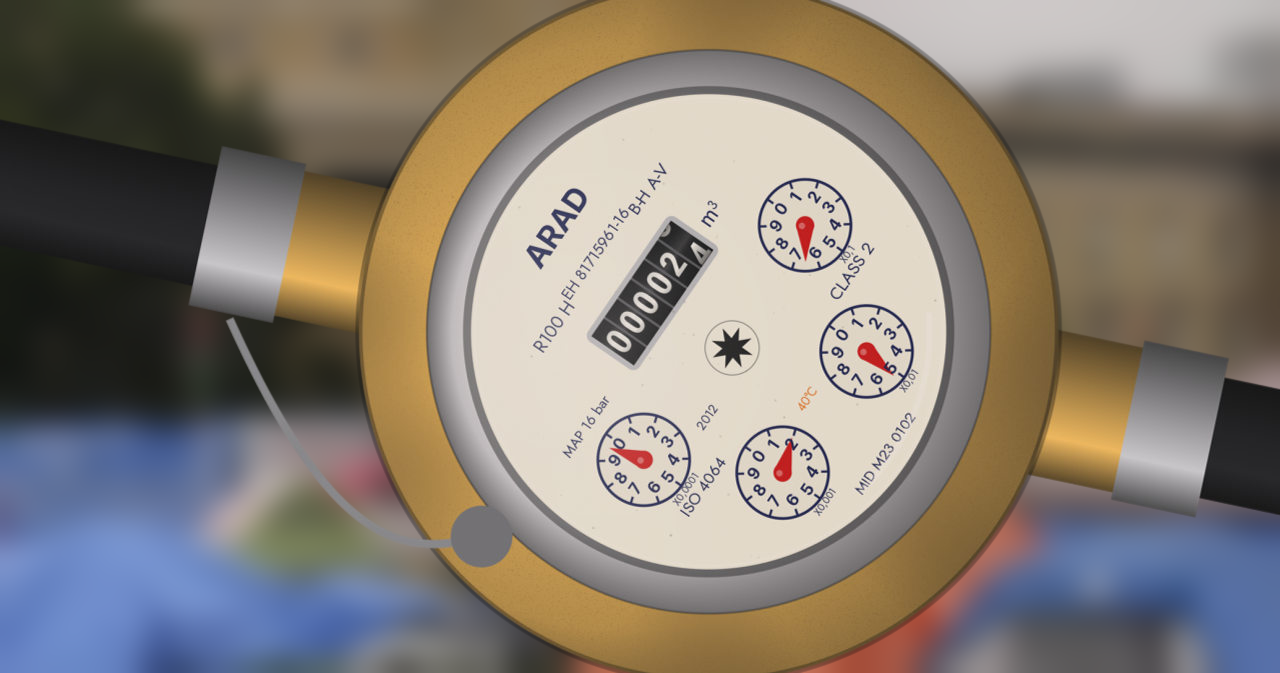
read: value=23.6519 unit=m³
